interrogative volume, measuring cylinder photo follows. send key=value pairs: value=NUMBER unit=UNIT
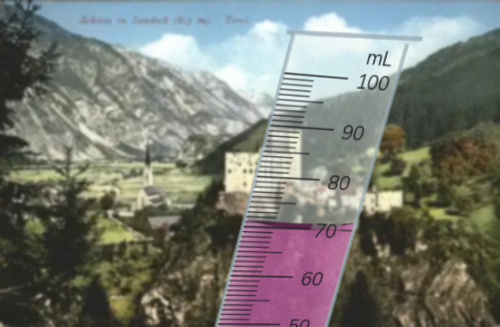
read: value=70 unit=mL
